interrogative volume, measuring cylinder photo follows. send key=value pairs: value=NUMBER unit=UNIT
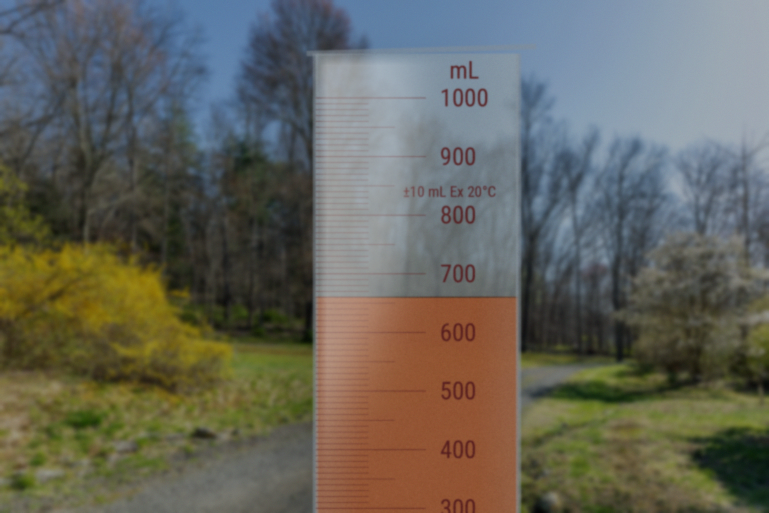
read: value=660 unit=mL
